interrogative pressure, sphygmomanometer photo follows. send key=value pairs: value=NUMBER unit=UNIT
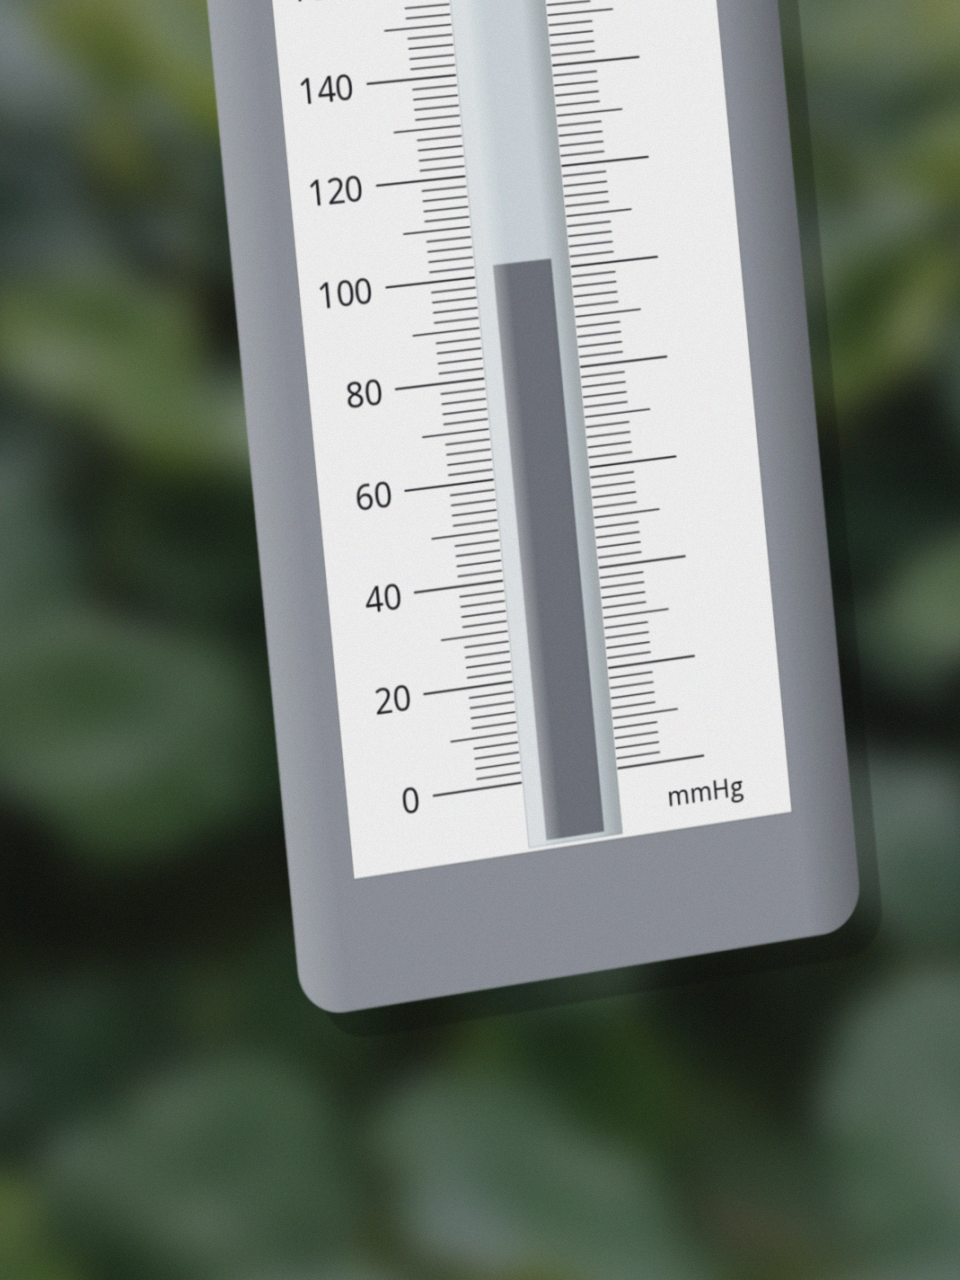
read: value=102 unit=mmHg
